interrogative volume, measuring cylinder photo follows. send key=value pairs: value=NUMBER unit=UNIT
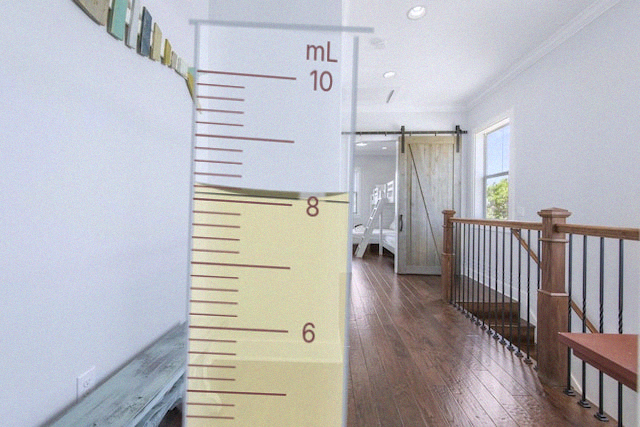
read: value=8.1 unit=mL
